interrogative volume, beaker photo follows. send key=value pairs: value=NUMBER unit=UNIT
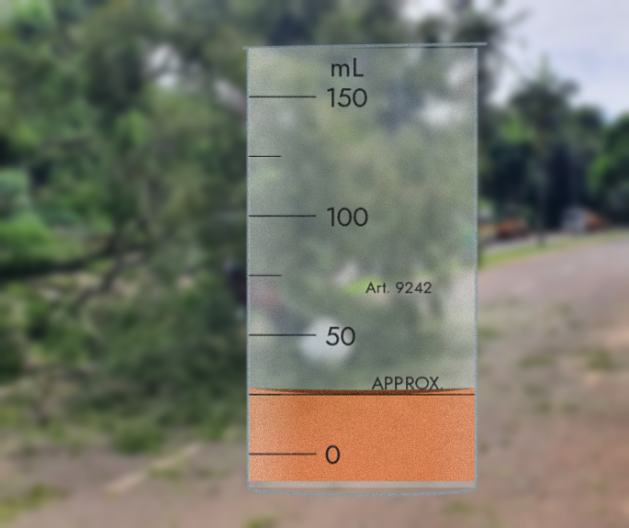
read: value=25 unit=mL
